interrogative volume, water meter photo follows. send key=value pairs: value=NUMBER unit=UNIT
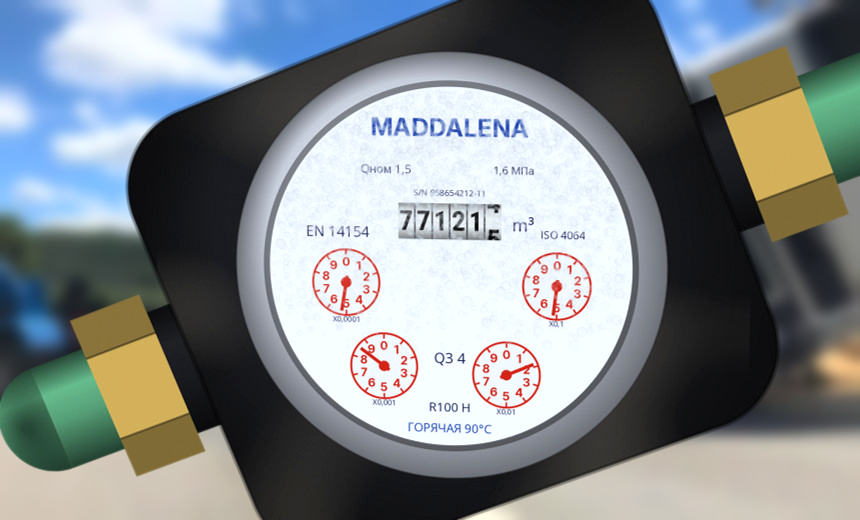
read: value=771214.5185 unit=m³
